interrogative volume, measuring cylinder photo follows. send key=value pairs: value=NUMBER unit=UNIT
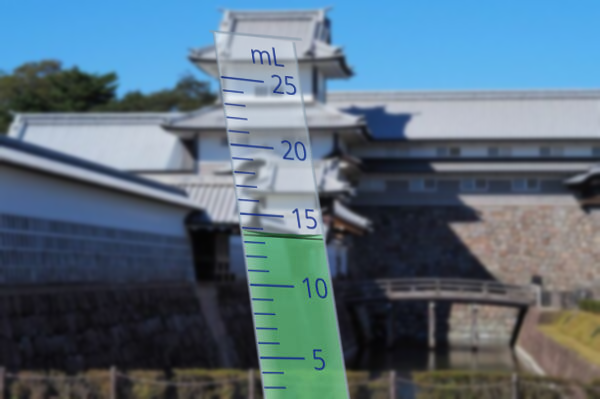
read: value=13.5 unit=mL
